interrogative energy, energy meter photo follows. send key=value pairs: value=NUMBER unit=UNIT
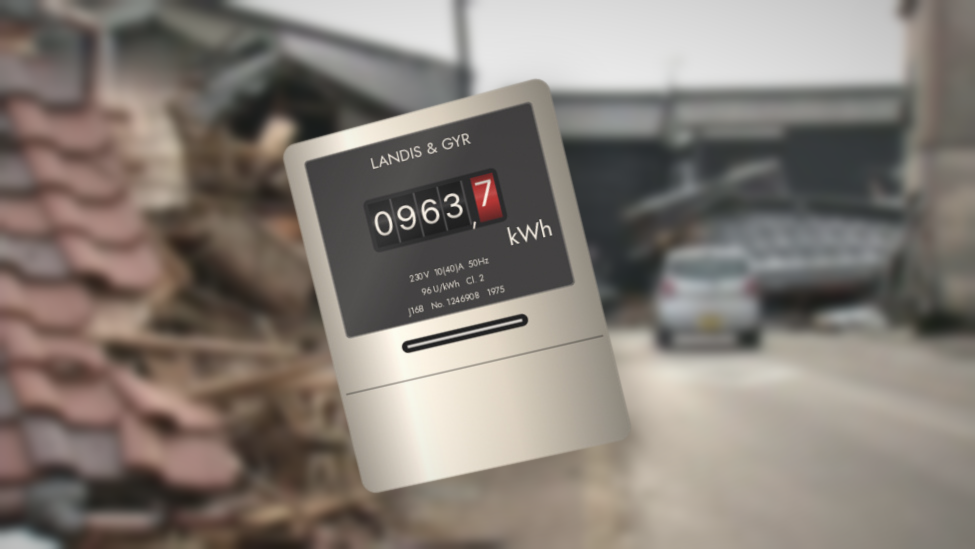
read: value=963.7 unit=kWh
